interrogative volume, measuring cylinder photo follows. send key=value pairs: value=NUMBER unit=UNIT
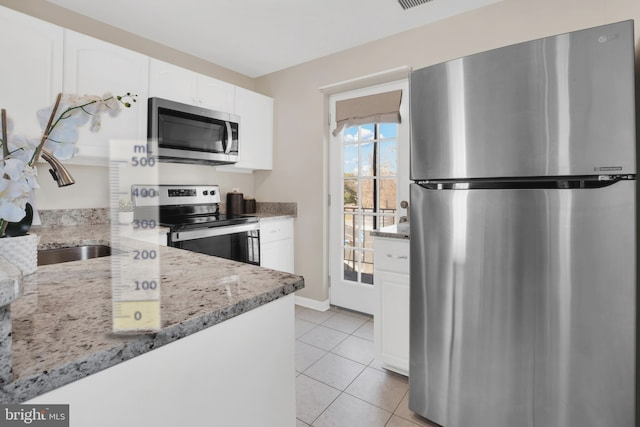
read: value=50 unit=mL
